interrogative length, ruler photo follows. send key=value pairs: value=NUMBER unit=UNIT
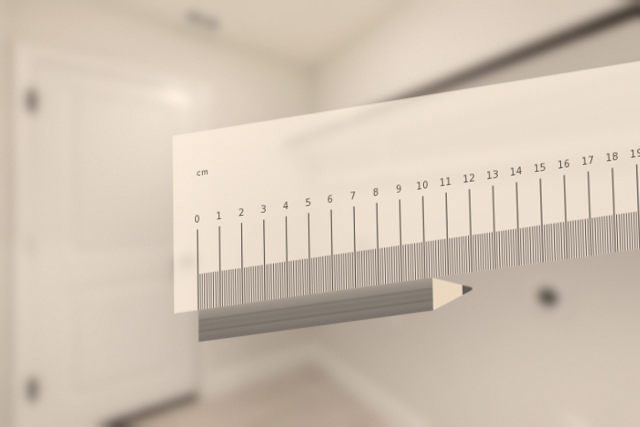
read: value=12 unit=cm
